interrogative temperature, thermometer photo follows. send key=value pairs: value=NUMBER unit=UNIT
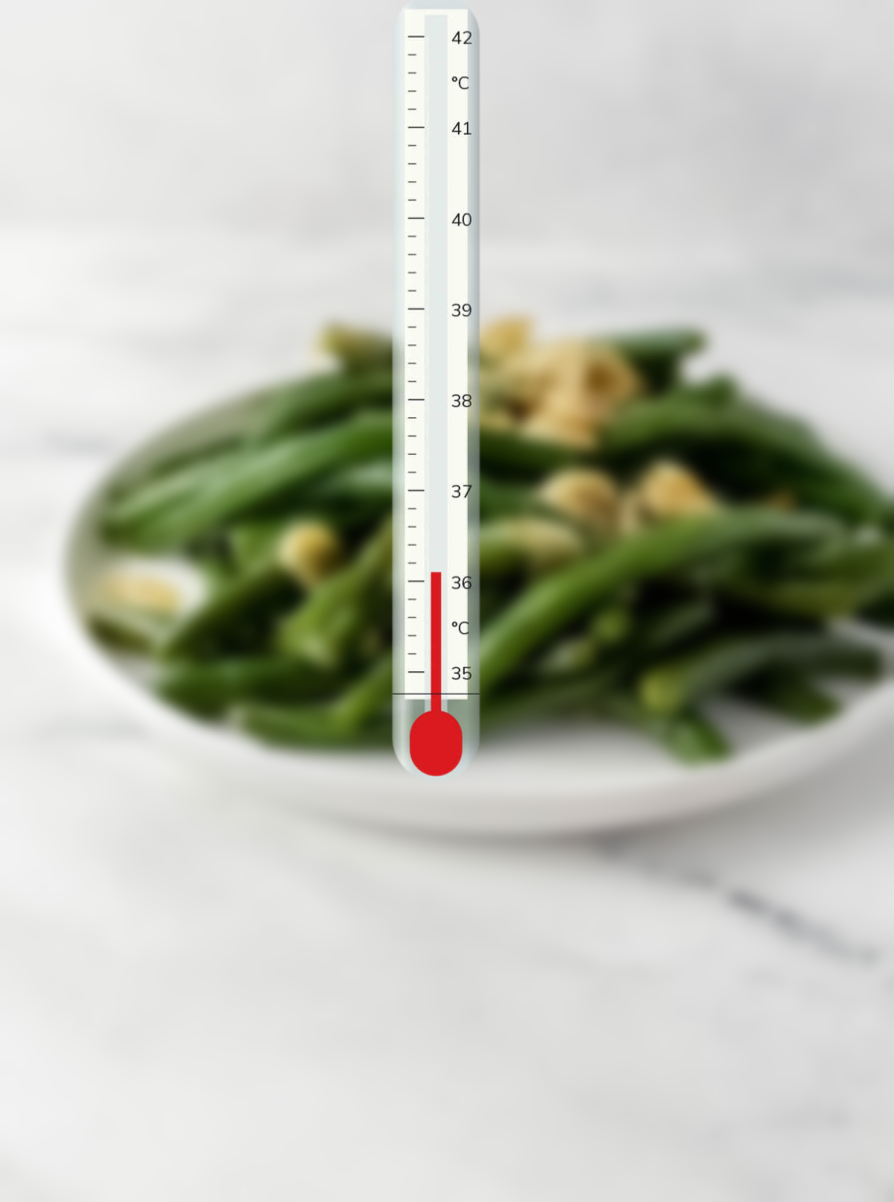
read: value=36.1 unit=°C
